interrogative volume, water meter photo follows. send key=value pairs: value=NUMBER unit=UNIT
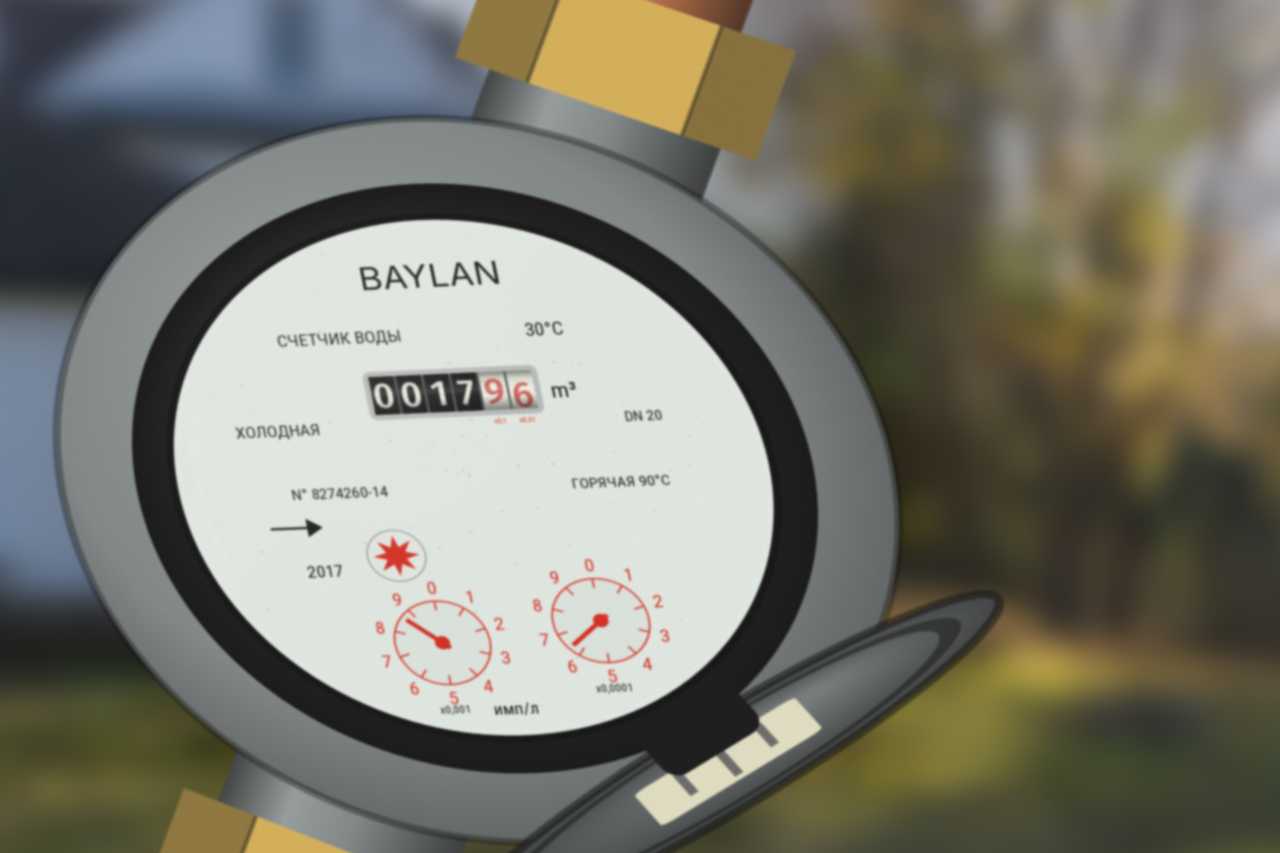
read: value=17.9586 unit=m³
